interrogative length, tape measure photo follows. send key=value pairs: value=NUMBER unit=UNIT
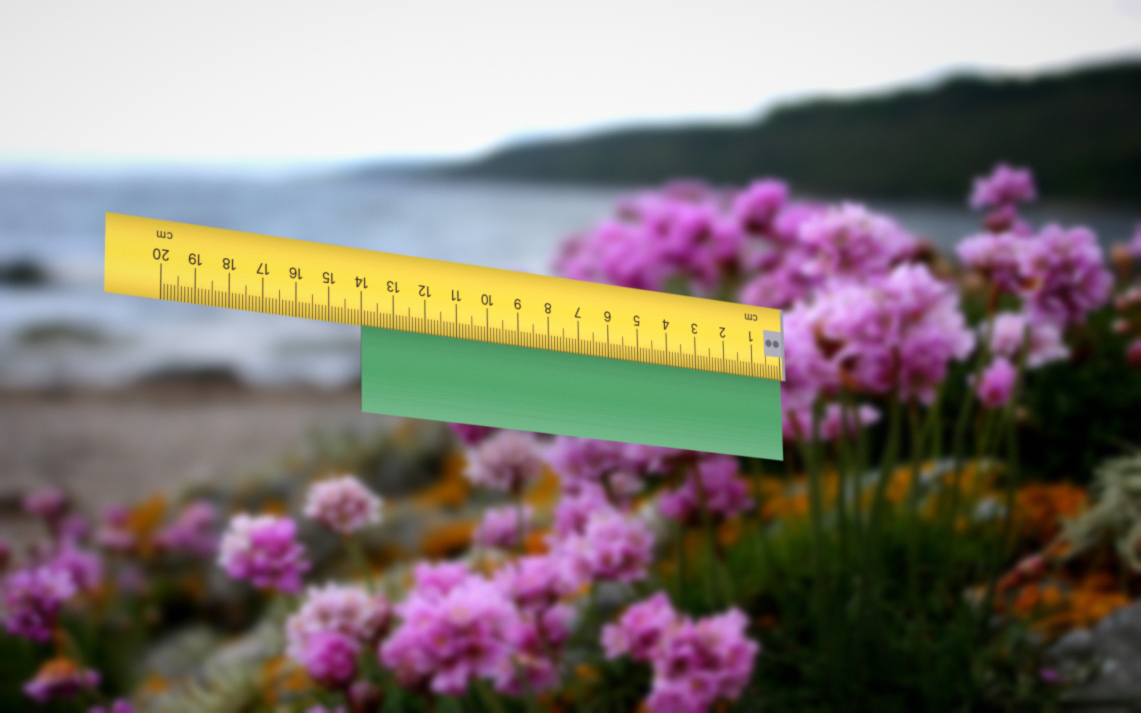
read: value=14 unit=cm
